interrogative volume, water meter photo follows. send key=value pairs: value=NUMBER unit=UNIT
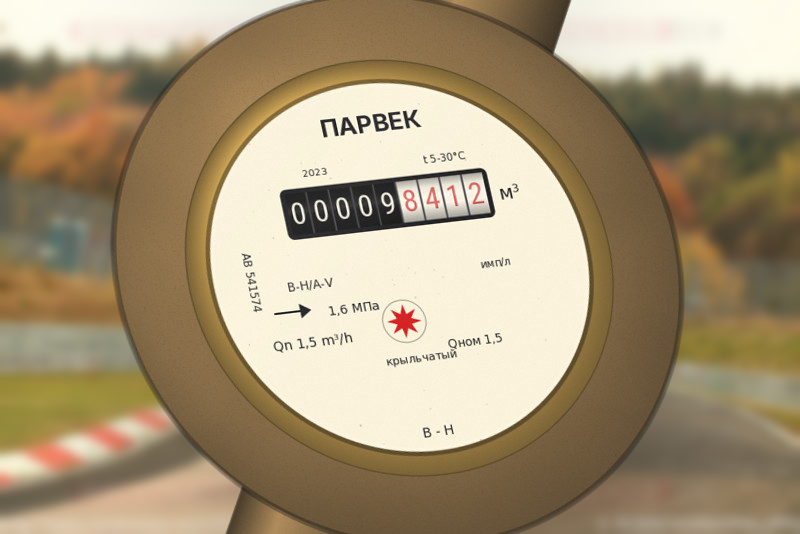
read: value=9.8412 unit=m³
